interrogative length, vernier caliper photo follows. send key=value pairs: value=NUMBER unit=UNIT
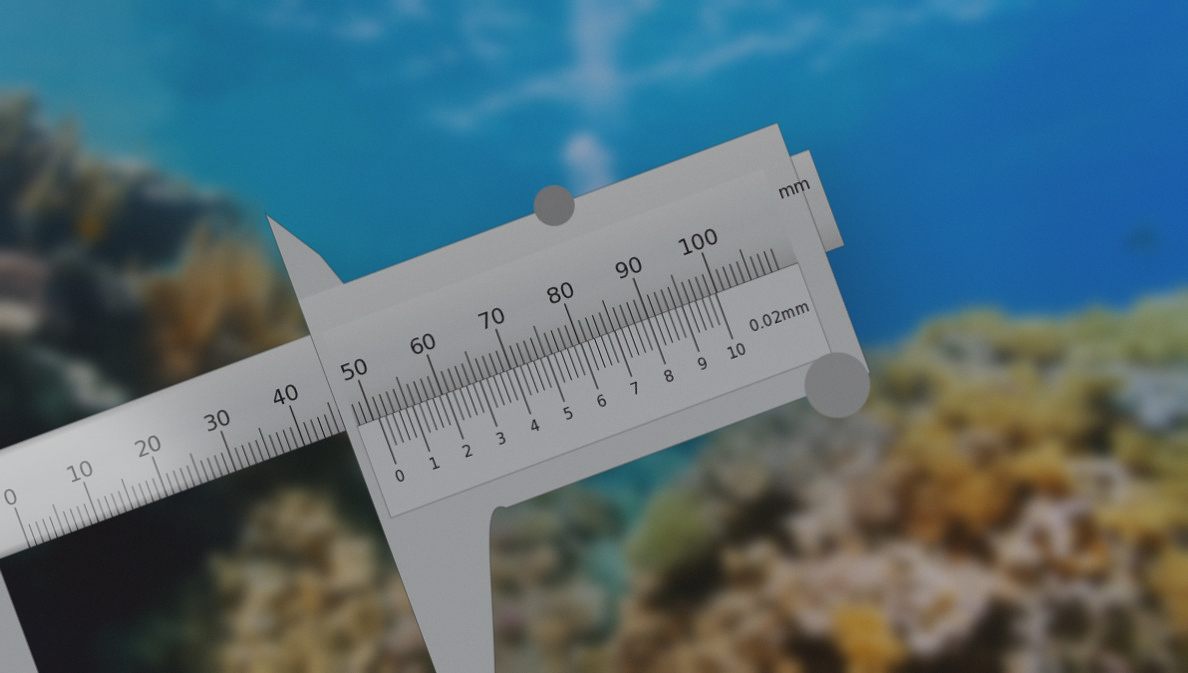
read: value=50.8 unit=mm
